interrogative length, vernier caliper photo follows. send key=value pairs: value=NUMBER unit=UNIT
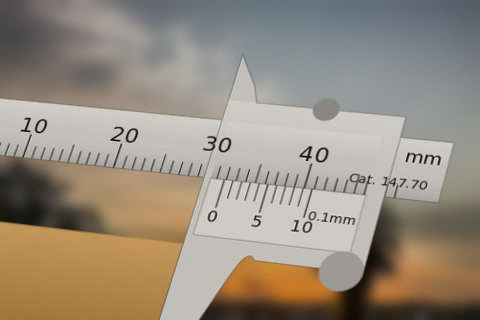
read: value=31.8 unit=mm
